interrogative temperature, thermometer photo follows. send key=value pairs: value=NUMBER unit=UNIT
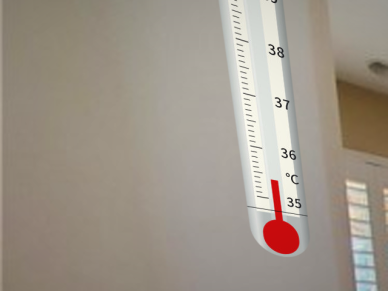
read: value=35.4 unit=°C
